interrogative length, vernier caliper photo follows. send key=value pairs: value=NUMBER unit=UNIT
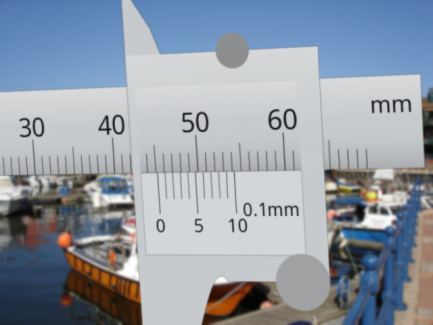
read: value=45.2 unit=mm
